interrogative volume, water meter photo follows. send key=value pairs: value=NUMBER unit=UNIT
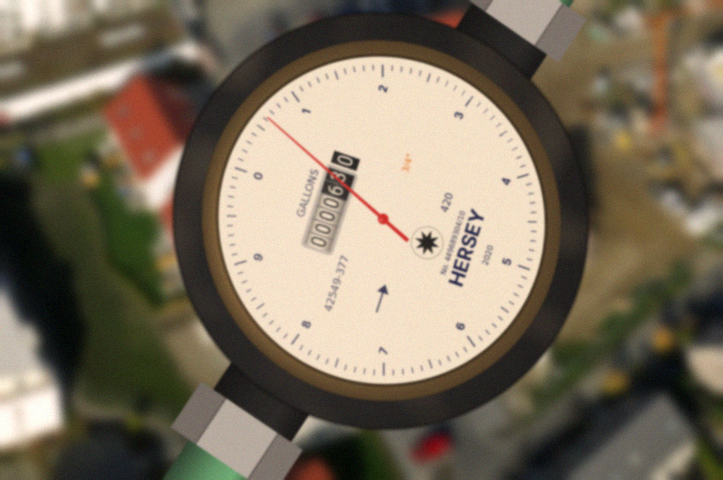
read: value=630.6 unit=gal
